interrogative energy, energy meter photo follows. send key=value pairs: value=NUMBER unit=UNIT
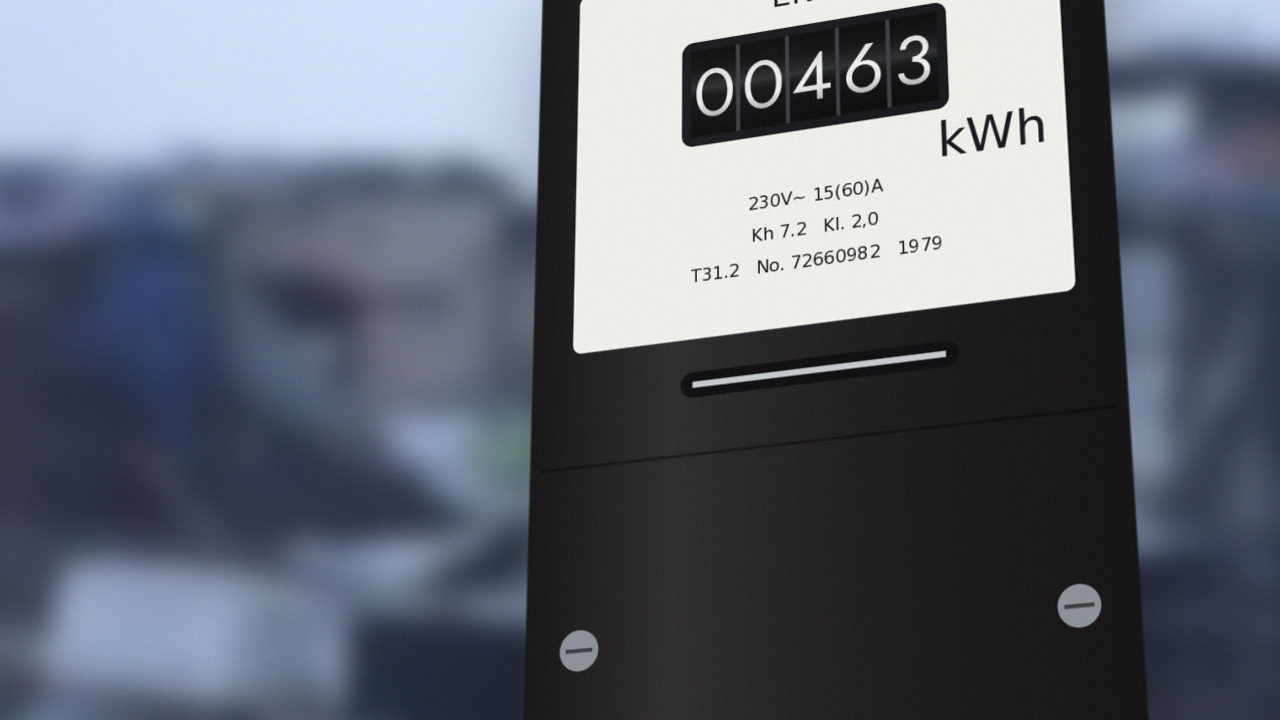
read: value=463 unit=kWh
